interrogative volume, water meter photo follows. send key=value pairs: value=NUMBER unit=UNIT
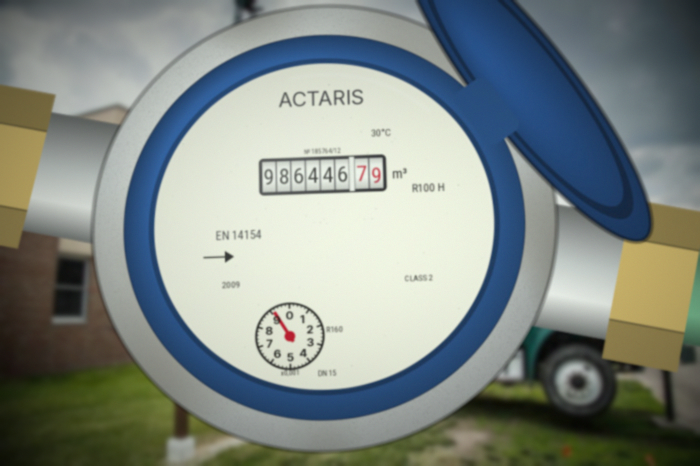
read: value=986446.789 unit=m³
